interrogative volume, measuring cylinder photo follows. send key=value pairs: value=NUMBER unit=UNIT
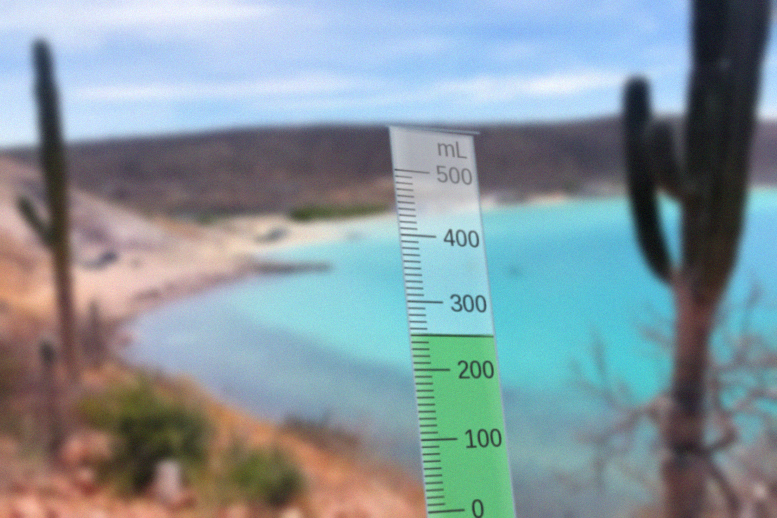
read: value=250 unit=mL
